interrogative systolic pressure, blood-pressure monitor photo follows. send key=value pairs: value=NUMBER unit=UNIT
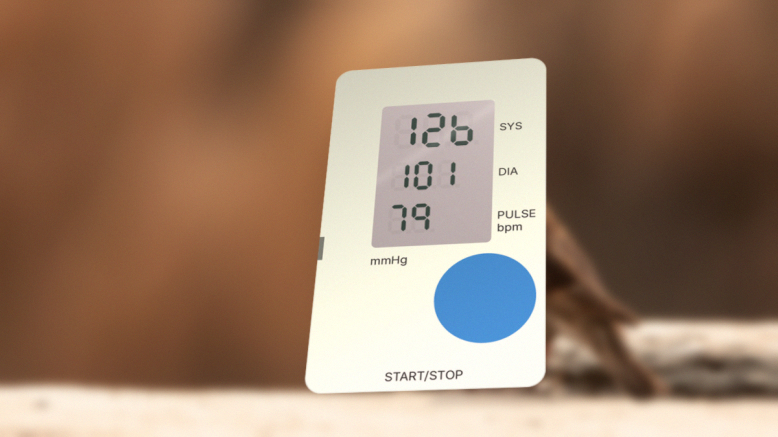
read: value=126 unit=mmHg
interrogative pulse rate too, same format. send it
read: value=79 unit=bpm
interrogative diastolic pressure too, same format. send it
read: value=101 unit=mmHg
